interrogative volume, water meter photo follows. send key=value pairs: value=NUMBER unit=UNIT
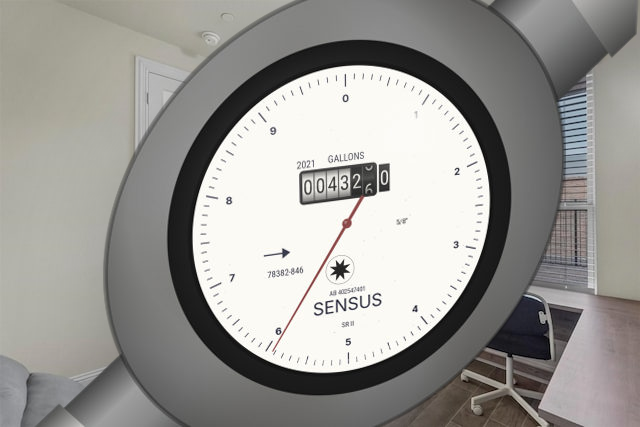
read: value=43255.9 unit=gal
